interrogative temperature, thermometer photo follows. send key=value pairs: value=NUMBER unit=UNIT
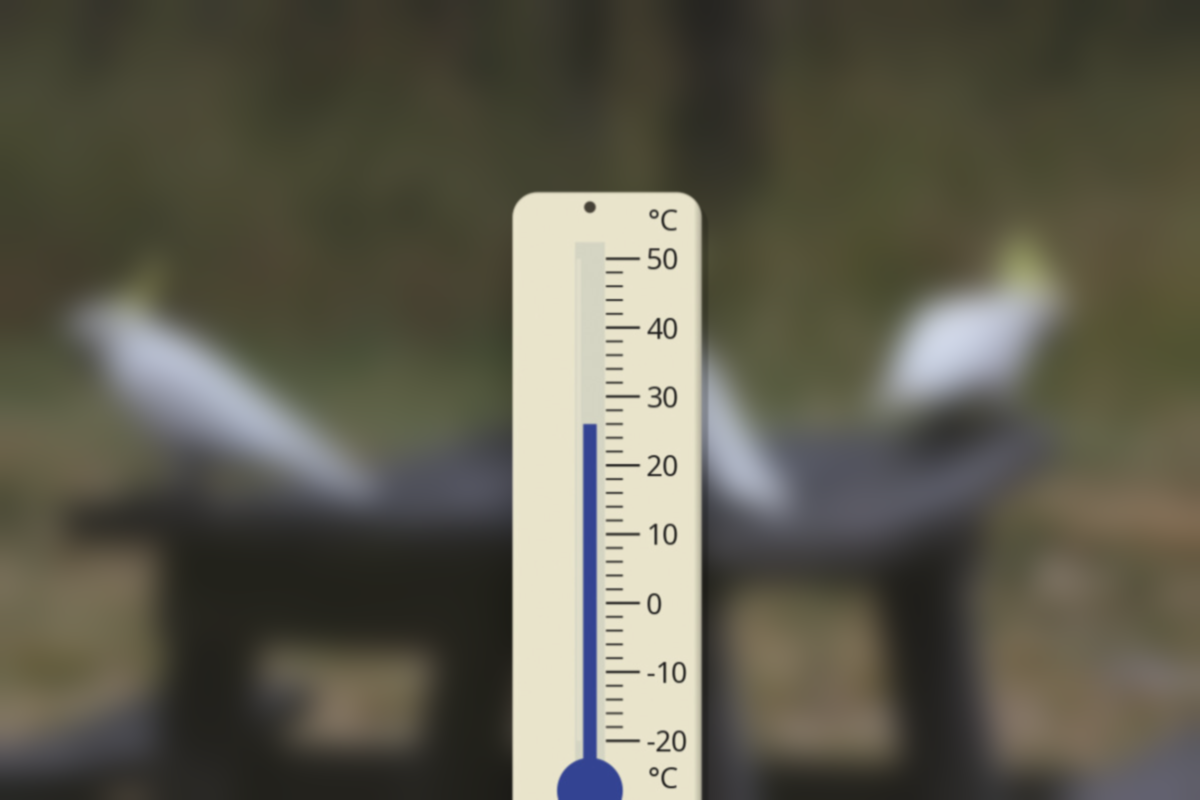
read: value=26 unit=°C
